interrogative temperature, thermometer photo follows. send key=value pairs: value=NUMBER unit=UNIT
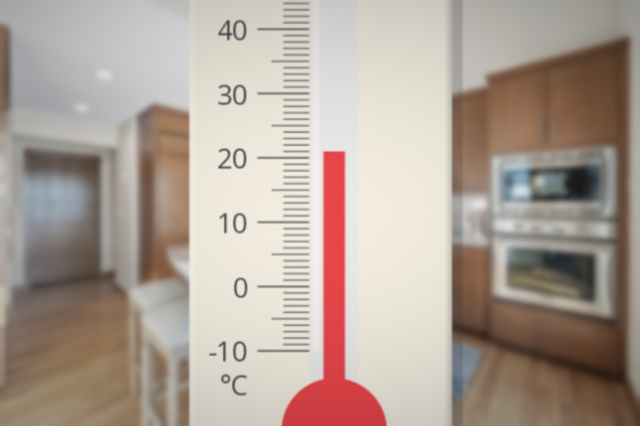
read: value=21 unit=°C
